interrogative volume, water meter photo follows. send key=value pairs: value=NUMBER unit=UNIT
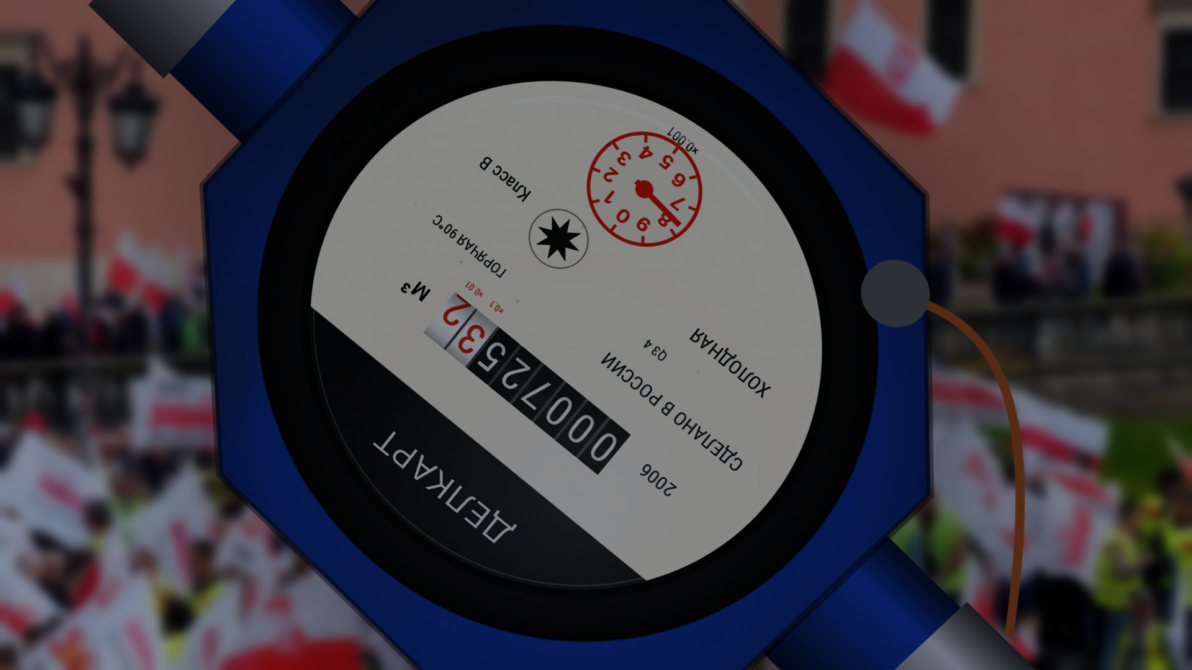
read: value=725.317 unit=m³
